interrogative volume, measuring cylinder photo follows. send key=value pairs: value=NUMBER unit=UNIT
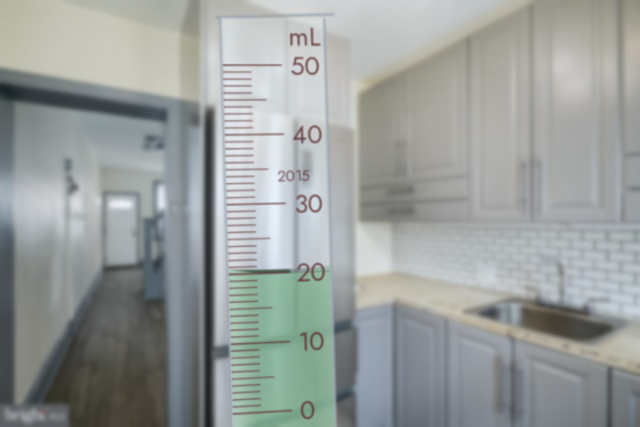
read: value=20 unit=mL
